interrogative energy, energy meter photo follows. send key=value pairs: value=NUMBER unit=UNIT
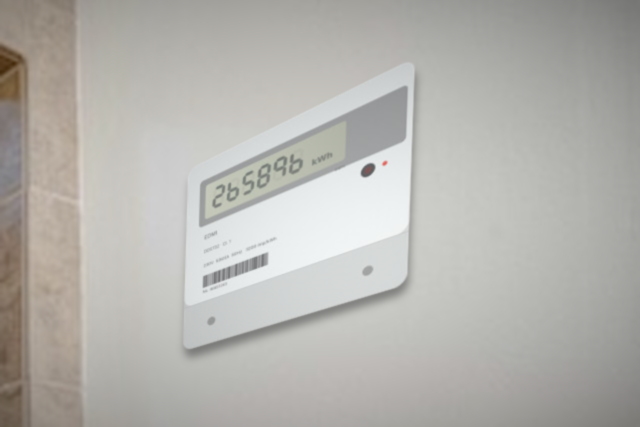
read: value=265896 unit=kWh
